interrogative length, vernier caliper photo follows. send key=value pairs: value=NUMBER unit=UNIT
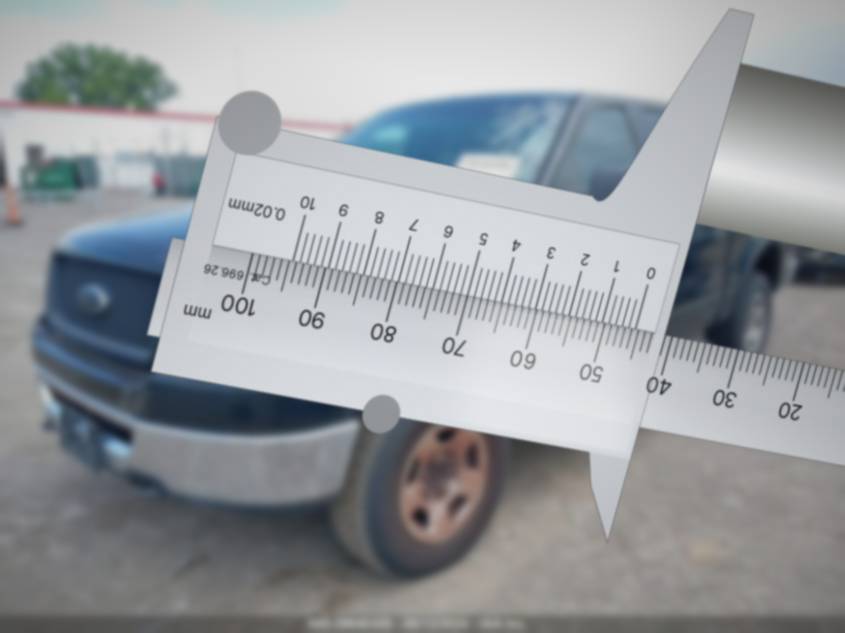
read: value=45.5 unit=mm
